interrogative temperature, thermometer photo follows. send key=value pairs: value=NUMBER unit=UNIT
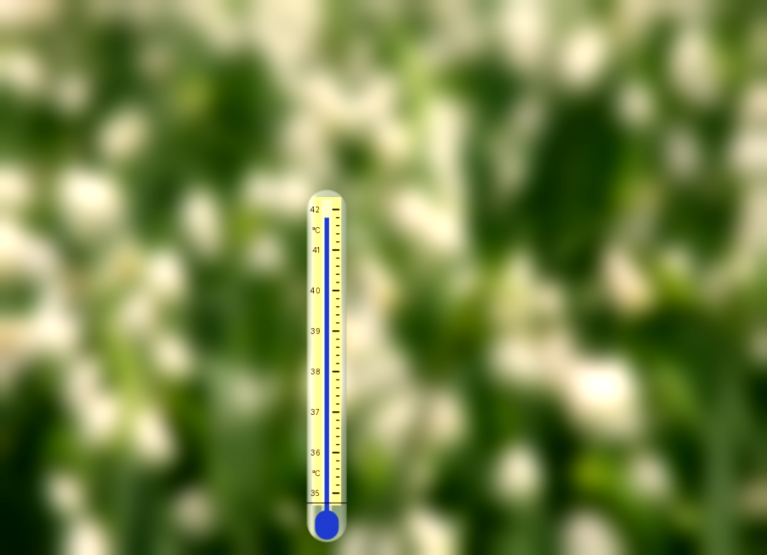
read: value=41.8 unit=°C
